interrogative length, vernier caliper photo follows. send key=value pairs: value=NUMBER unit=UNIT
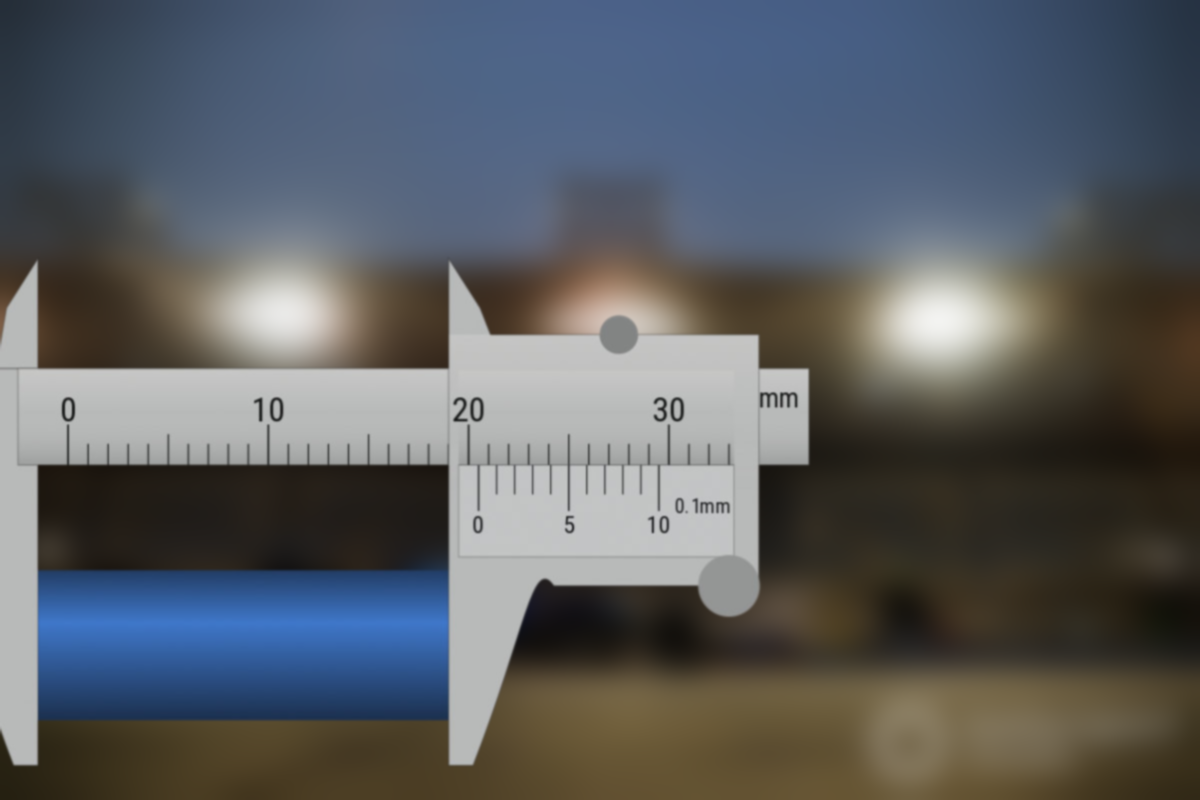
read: value=20.5 unit=mm
